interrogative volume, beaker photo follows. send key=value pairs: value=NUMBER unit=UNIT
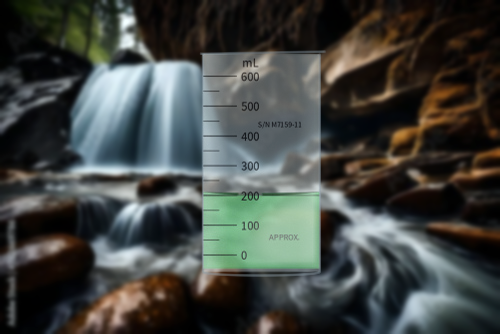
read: value=200 unit=mL
